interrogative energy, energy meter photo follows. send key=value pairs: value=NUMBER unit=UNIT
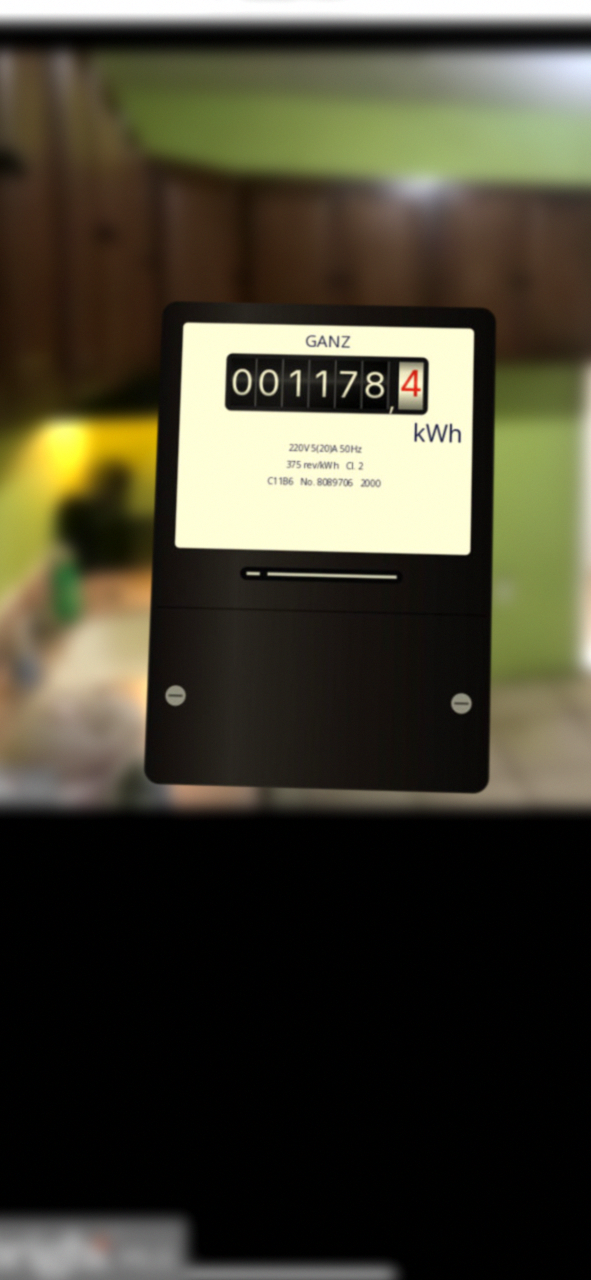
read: value=1178.4 unit=kWh
